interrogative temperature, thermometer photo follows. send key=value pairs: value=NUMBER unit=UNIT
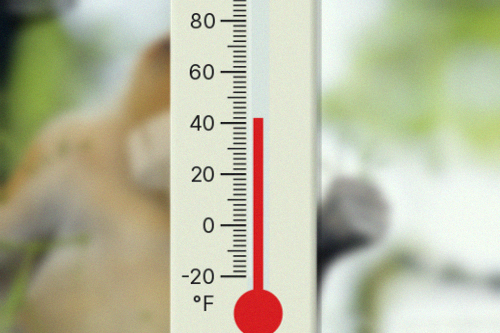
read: value=42 unit=°F
